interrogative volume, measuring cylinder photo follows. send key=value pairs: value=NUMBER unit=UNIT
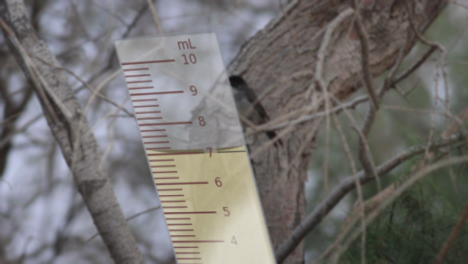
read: value=7 unit=mL
